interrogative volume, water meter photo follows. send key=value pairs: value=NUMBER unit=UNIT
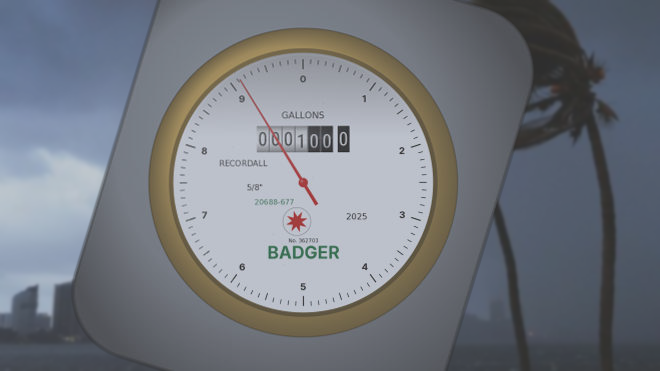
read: value=999.1 unit=gal
